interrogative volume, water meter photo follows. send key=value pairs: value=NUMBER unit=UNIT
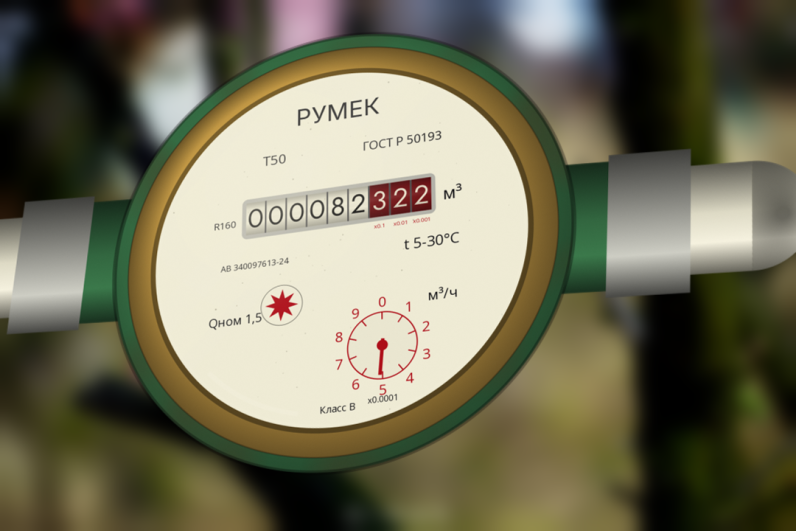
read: value=82.3225 unit=m³
